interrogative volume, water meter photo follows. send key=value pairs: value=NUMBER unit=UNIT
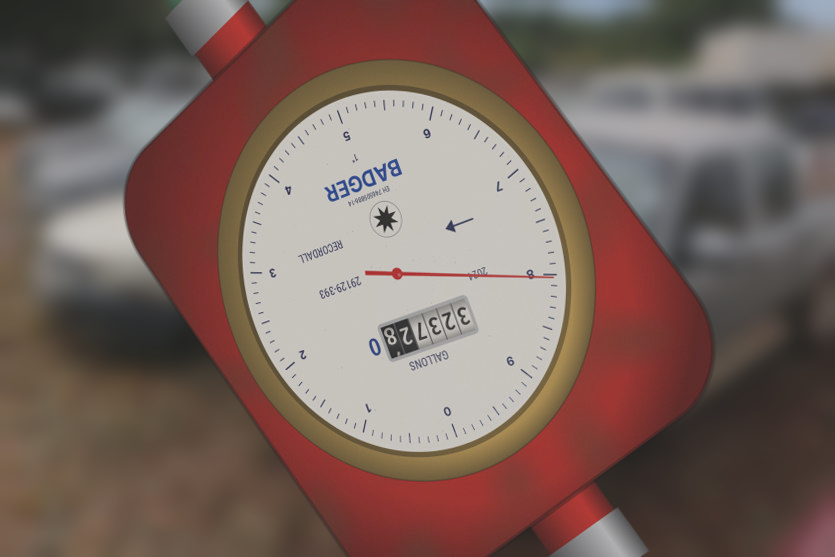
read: value=3237278.0 unit=gal
